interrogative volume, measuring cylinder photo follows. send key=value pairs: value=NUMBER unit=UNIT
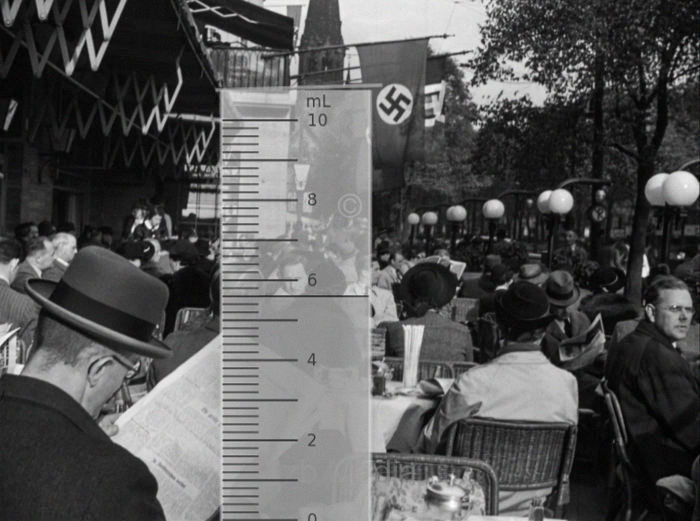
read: value=5.6 unit=mL
